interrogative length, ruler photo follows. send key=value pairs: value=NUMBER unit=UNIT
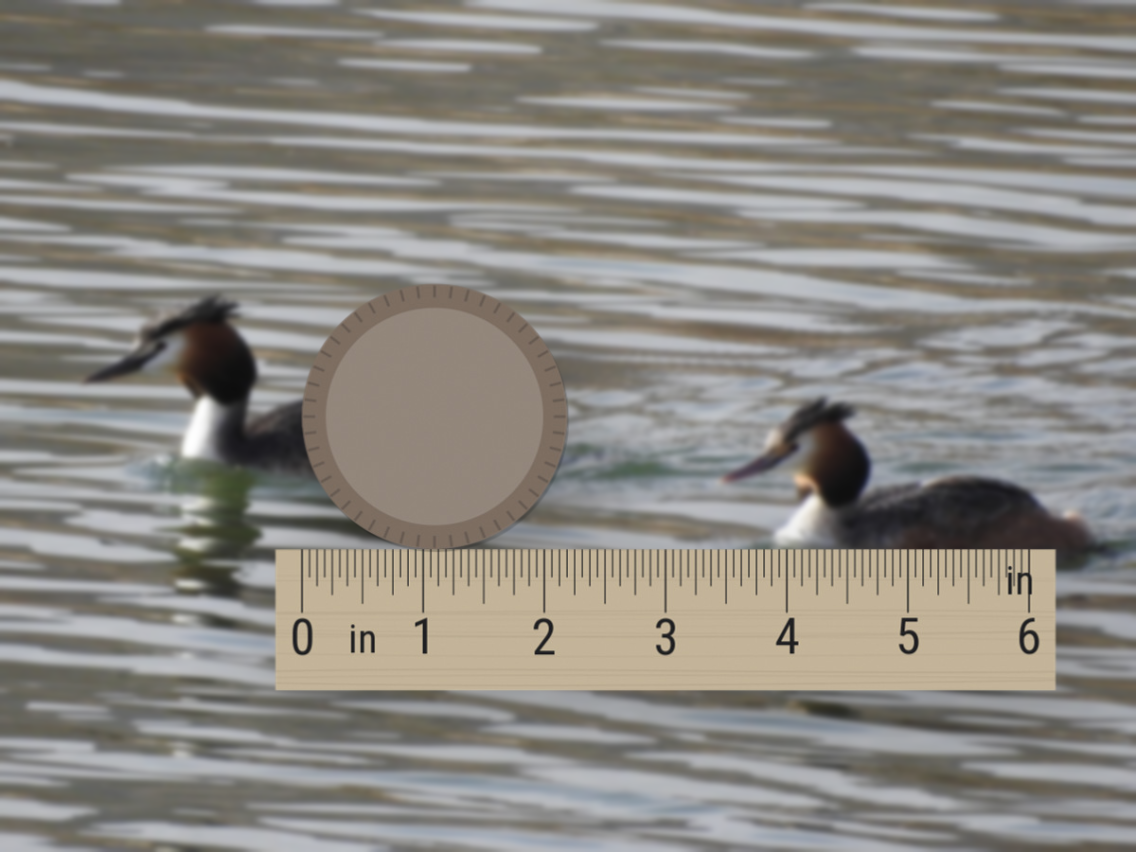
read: value=2.1875 unit=in
